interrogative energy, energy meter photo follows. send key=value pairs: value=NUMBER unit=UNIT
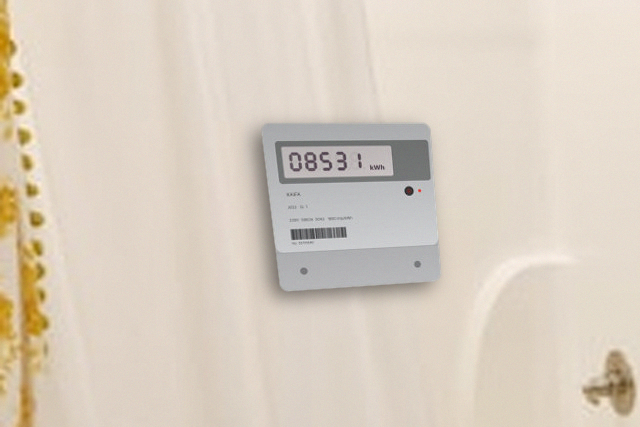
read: value=8531 unit=kWh
